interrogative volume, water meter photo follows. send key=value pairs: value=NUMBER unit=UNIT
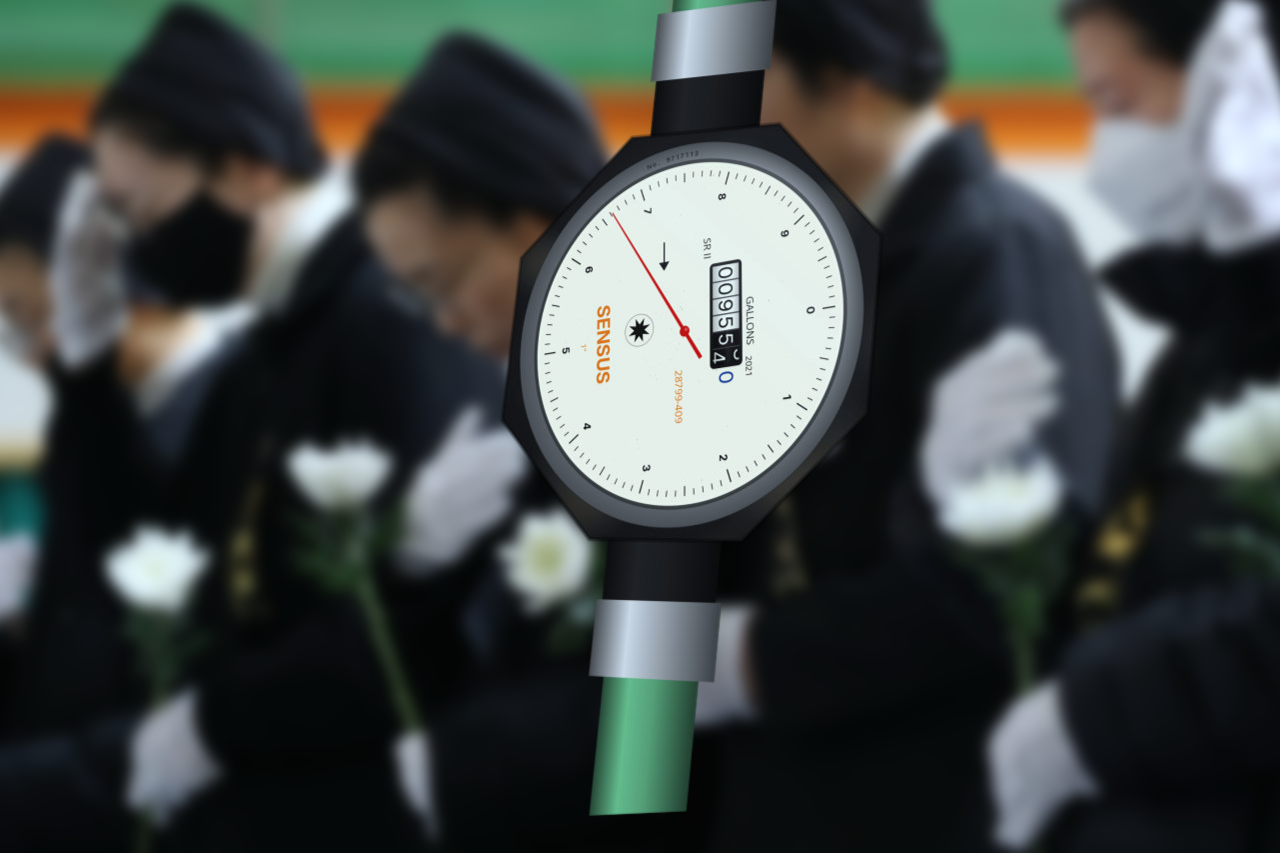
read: value=95536.6 unit=gal
